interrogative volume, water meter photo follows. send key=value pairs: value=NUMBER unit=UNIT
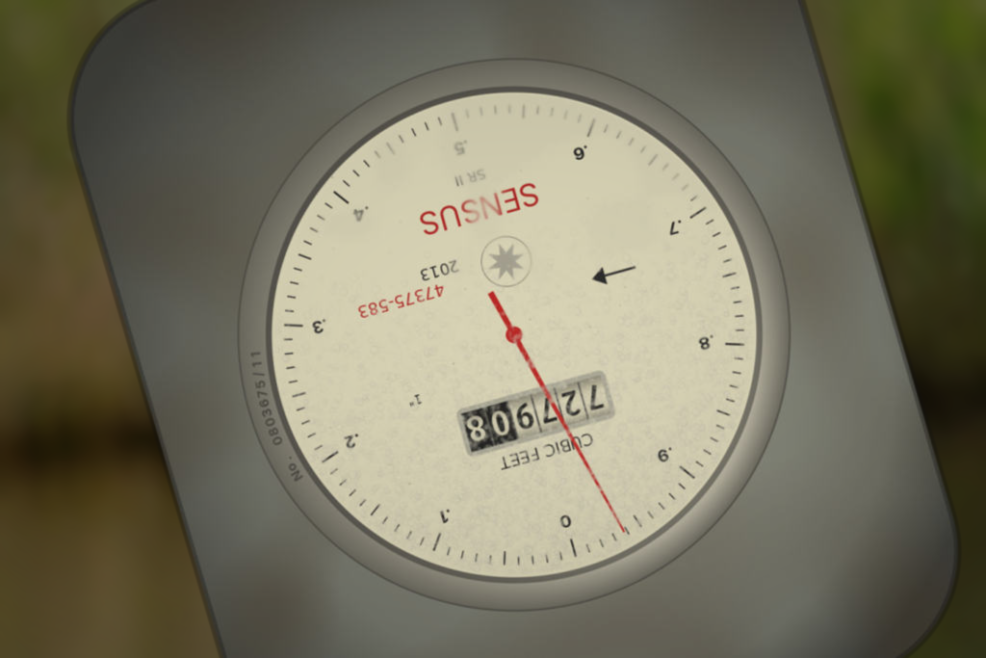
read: value=727907.96 unit=ft³
